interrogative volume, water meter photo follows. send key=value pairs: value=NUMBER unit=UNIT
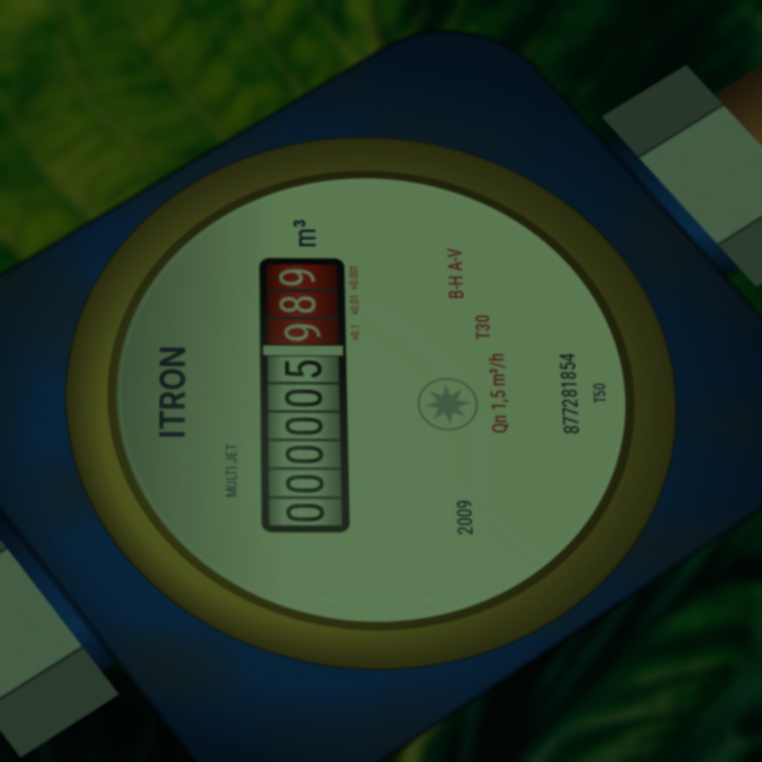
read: value=5.989 unit=m³
